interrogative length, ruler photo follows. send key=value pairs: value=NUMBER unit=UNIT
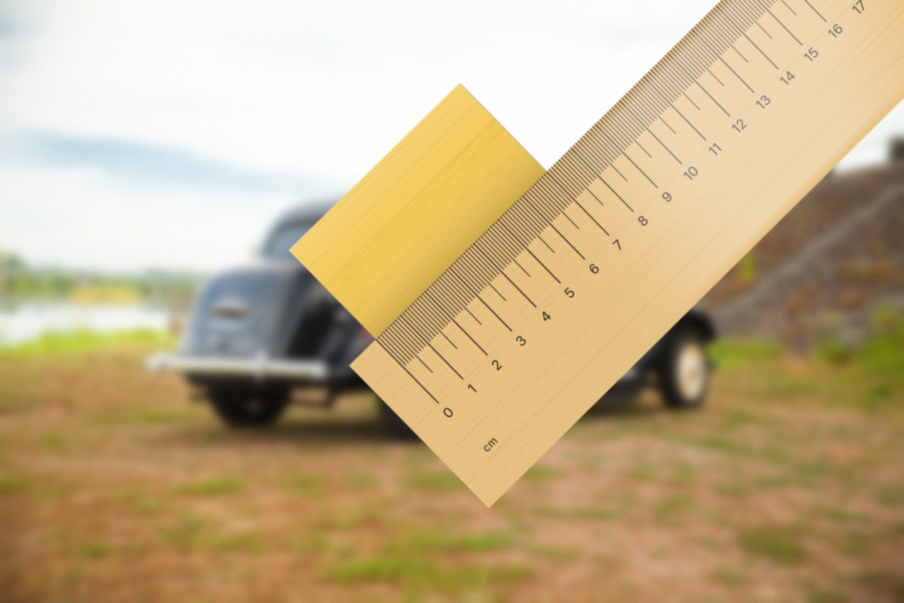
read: value=7 unit=cm
